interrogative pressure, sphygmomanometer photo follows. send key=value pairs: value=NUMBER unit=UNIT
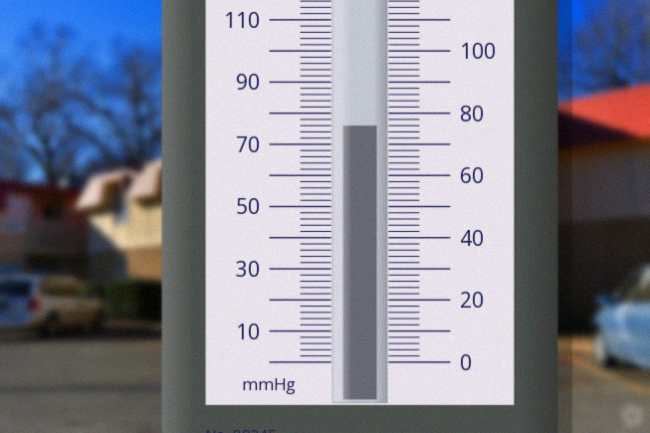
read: value=76 unit=mmHg
